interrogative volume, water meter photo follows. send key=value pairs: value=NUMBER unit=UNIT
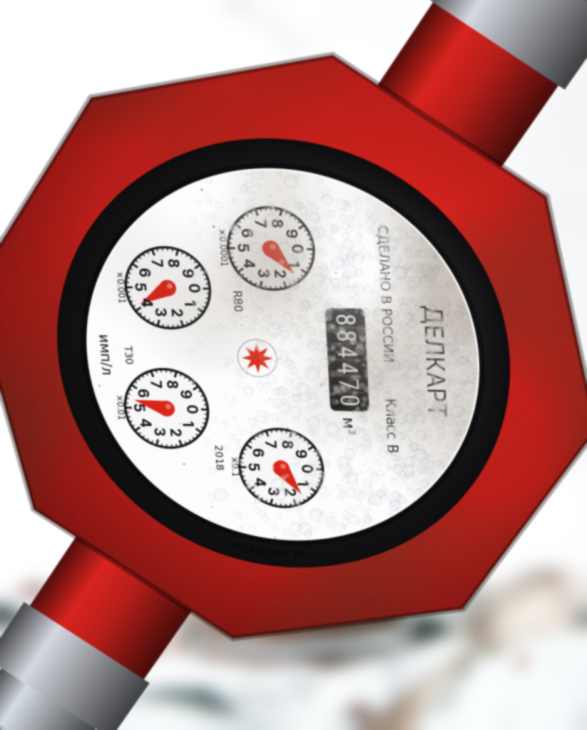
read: value=884470.1541 unit=m³
